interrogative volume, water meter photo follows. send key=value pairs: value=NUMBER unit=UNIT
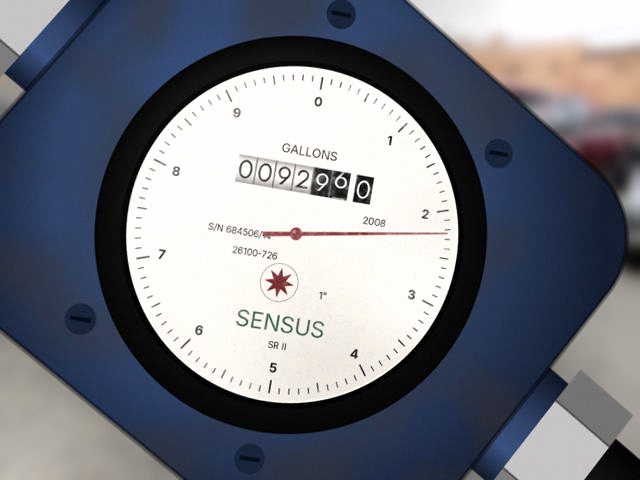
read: value=92962.2 unit=gal
